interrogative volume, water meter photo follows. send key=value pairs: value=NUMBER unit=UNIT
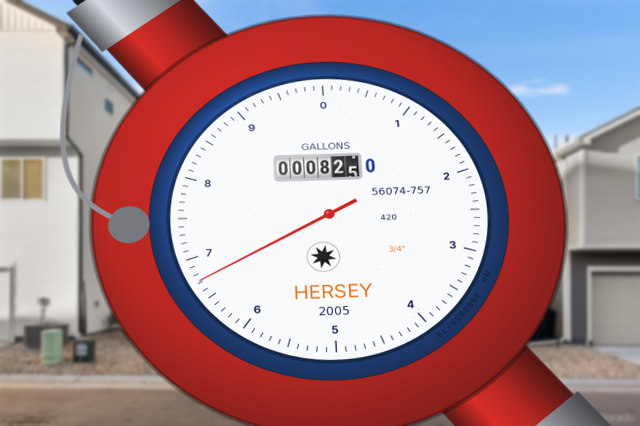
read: value=8246.7 unit=gal
